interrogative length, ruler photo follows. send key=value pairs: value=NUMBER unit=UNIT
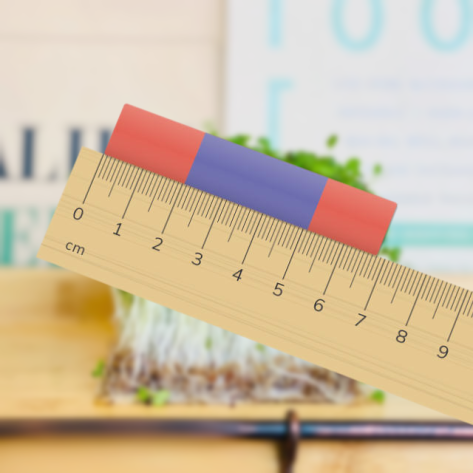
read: value=6.8 unit=cm
